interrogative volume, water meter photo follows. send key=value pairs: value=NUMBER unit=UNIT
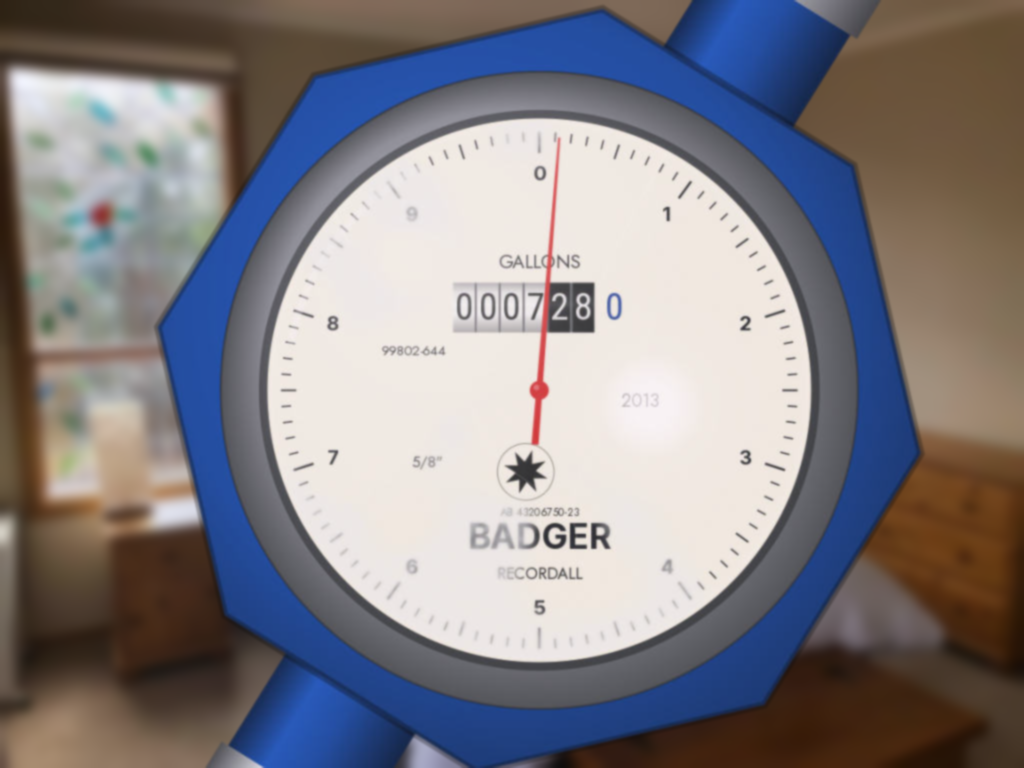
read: value=7280.1 unit=gal
